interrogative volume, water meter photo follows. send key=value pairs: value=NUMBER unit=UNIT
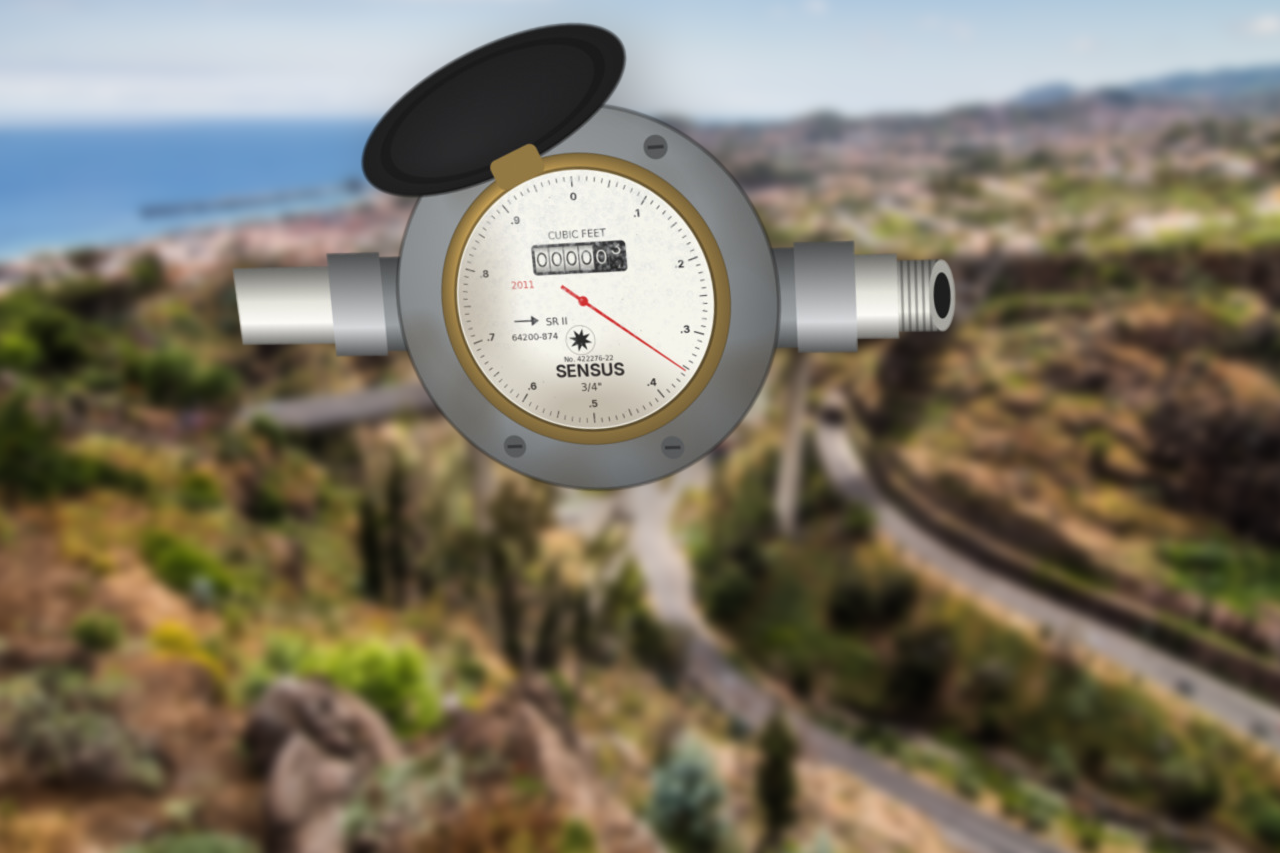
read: value=3.35 unit=ft³
